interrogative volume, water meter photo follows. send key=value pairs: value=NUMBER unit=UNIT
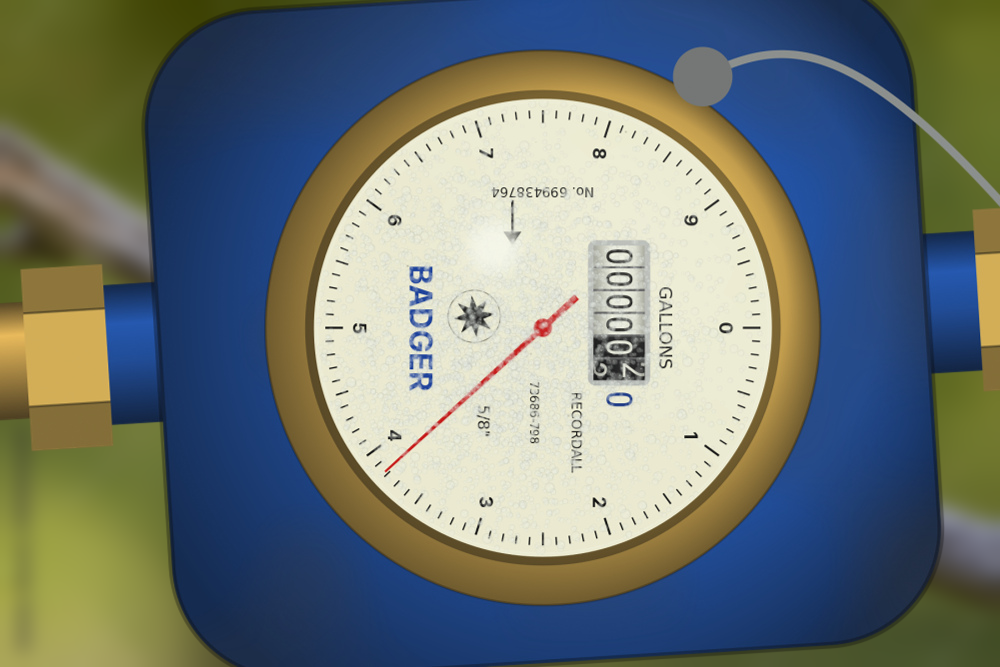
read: value=23.8 unit=gal
